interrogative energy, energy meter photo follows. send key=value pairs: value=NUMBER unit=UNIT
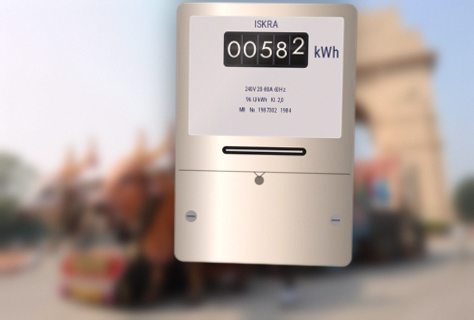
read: value=582 unit=kWh
